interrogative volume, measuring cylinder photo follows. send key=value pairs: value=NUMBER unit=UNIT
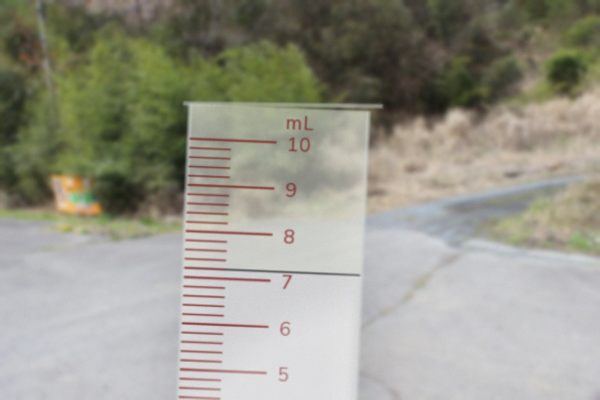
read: value=7.2 unit=mL
